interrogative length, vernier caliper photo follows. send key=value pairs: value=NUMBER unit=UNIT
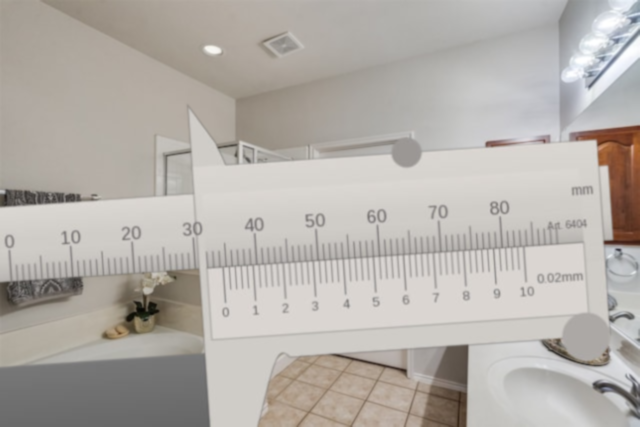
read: value=34.5 unit=mm
